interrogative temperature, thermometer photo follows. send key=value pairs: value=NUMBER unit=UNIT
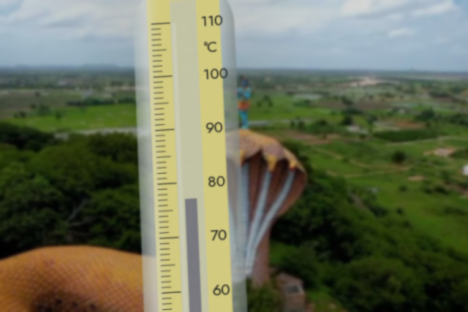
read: value=77 unit=°C
